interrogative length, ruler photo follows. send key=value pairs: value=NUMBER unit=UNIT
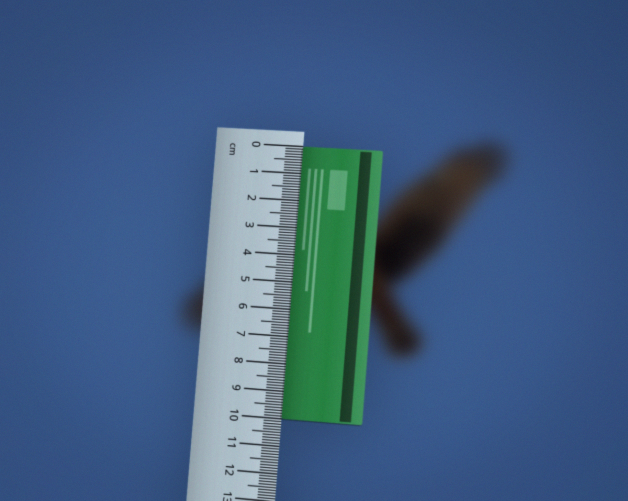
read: value=10 unit=cm
